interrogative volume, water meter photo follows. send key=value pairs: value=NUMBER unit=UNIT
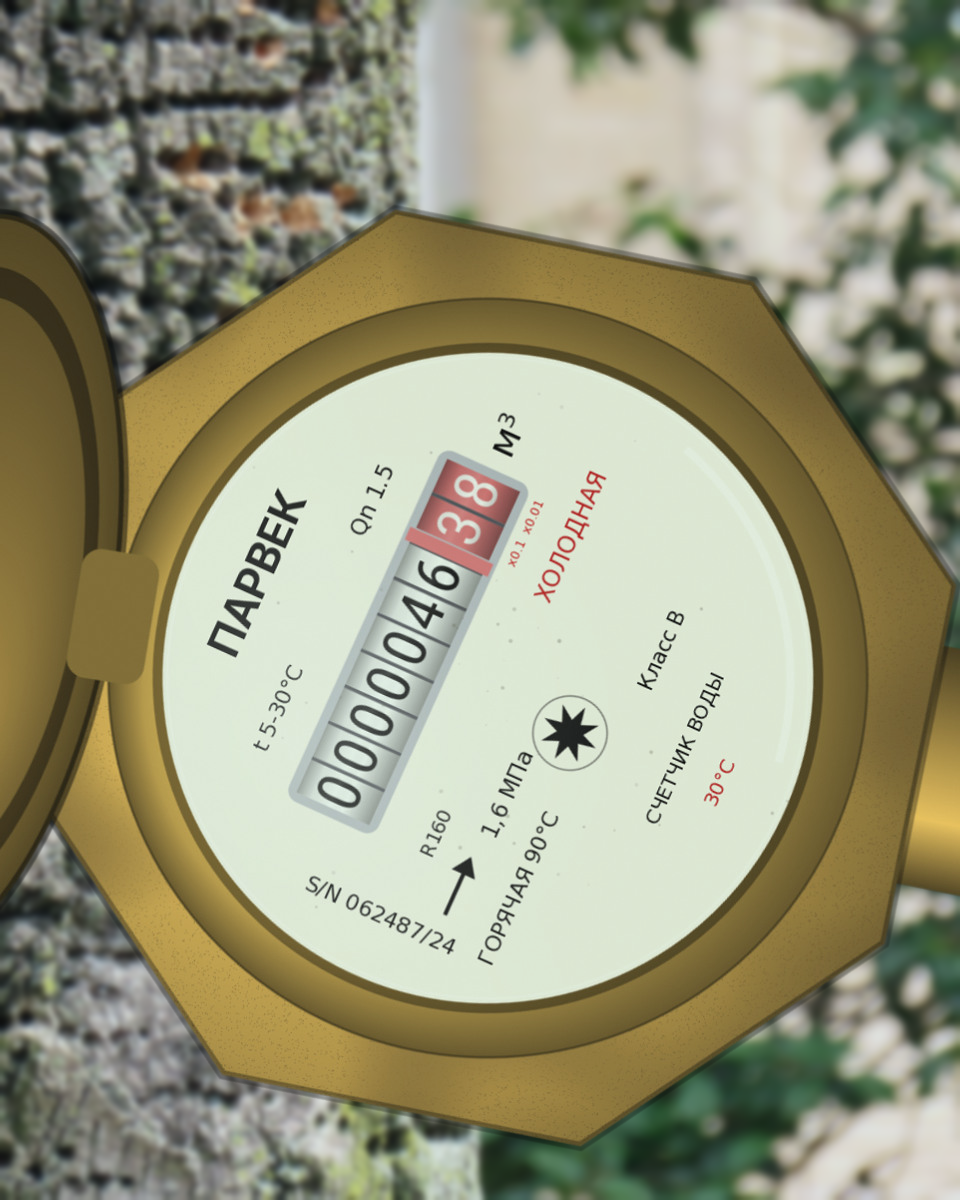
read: value=46.38 unit=m³
